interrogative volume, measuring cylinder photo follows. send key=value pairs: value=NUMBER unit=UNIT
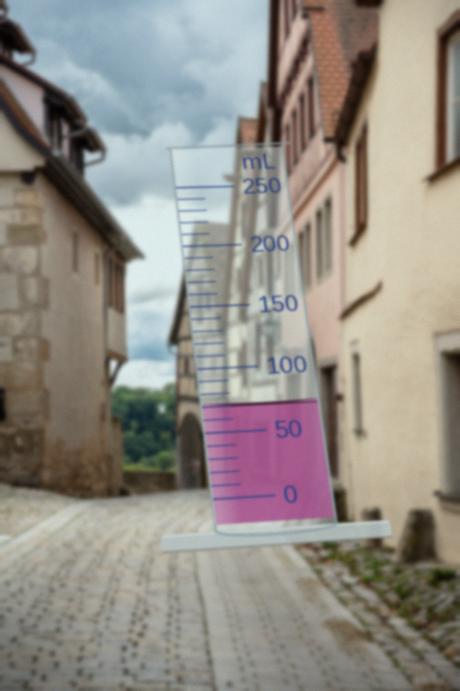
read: value=70 unit=mL
